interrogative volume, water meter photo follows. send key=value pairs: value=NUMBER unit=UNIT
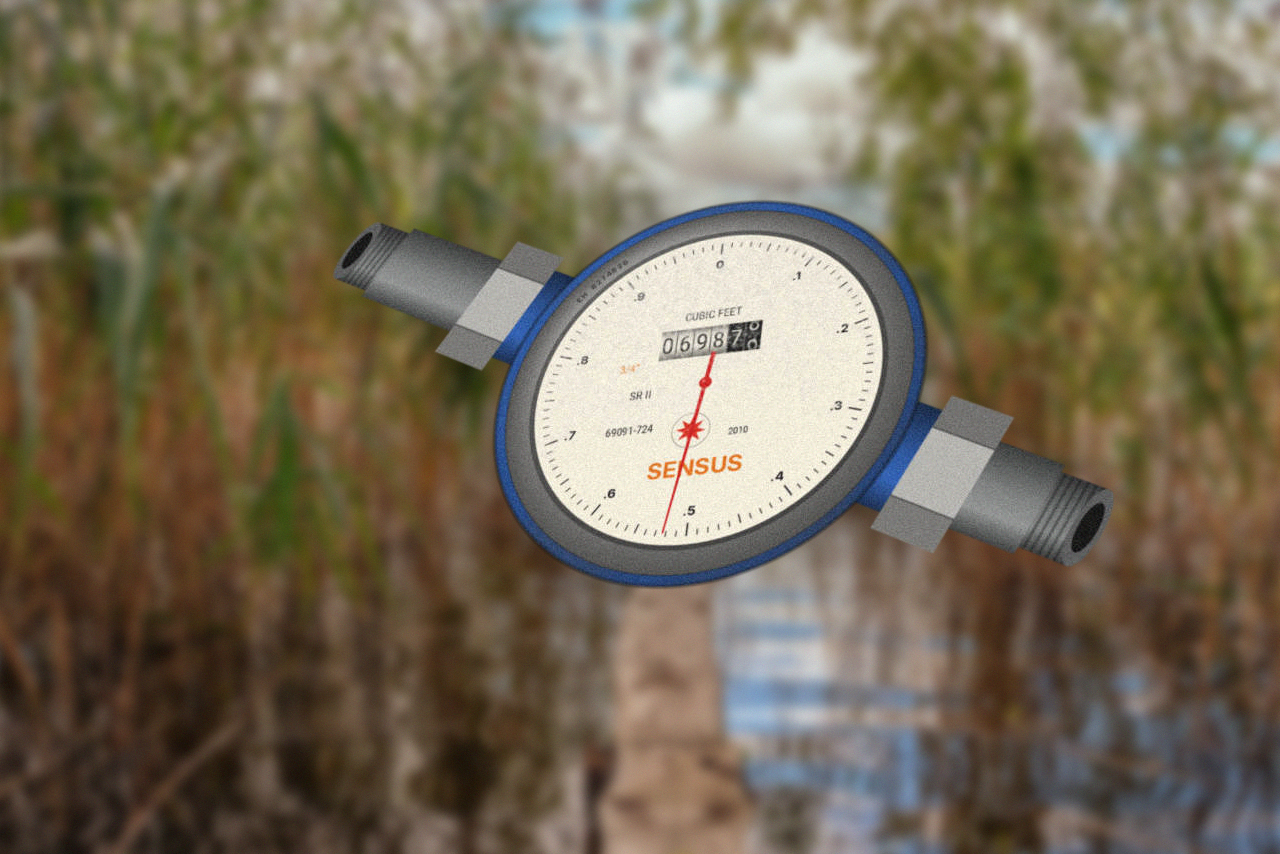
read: value=69878.52 unit=ft³
